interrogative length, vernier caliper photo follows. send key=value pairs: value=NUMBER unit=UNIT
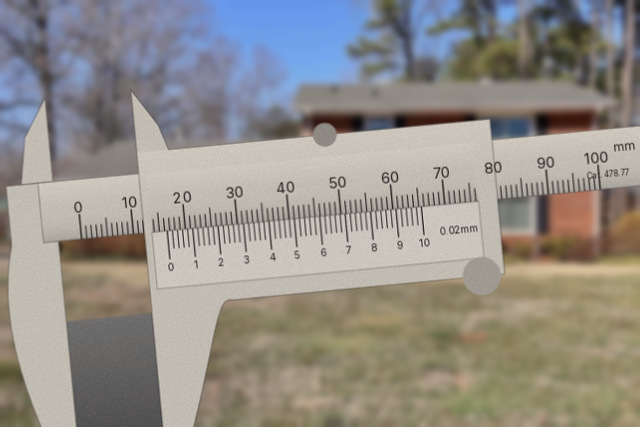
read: value=16.5 unit=mm
